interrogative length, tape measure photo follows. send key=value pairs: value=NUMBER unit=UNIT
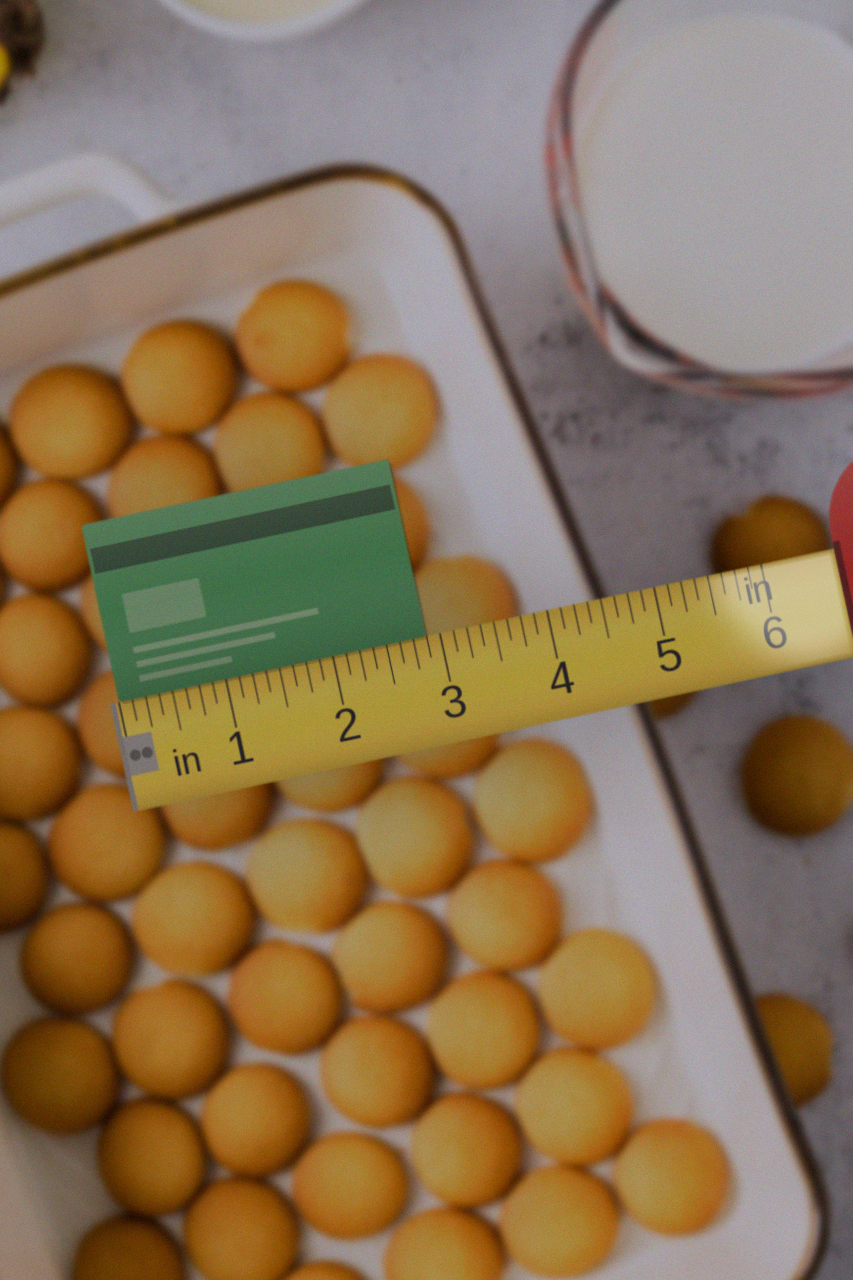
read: value=2.875 unit=in
